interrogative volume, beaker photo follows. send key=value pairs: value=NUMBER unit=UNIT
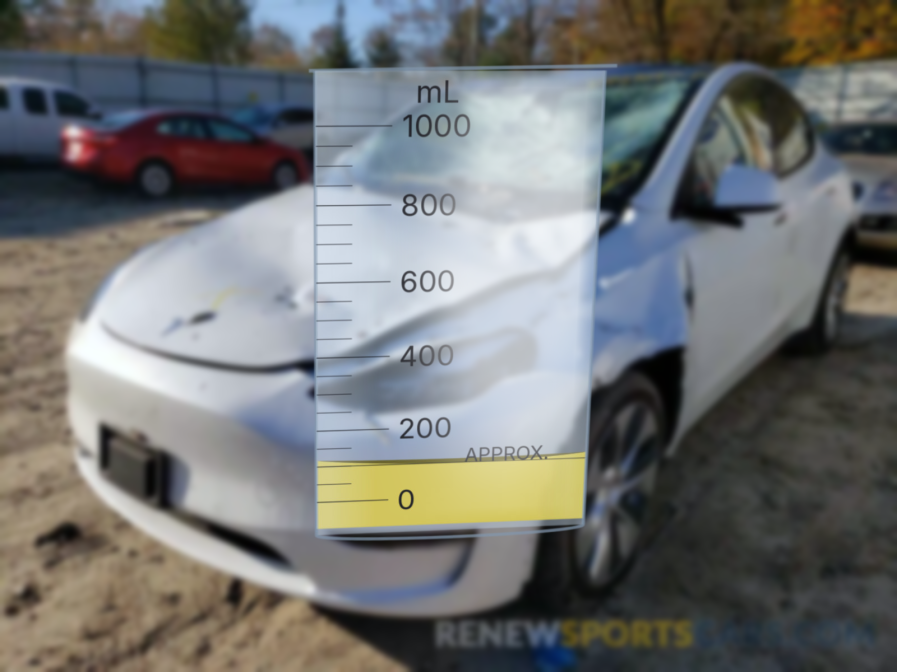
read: value=100 unit=mL
